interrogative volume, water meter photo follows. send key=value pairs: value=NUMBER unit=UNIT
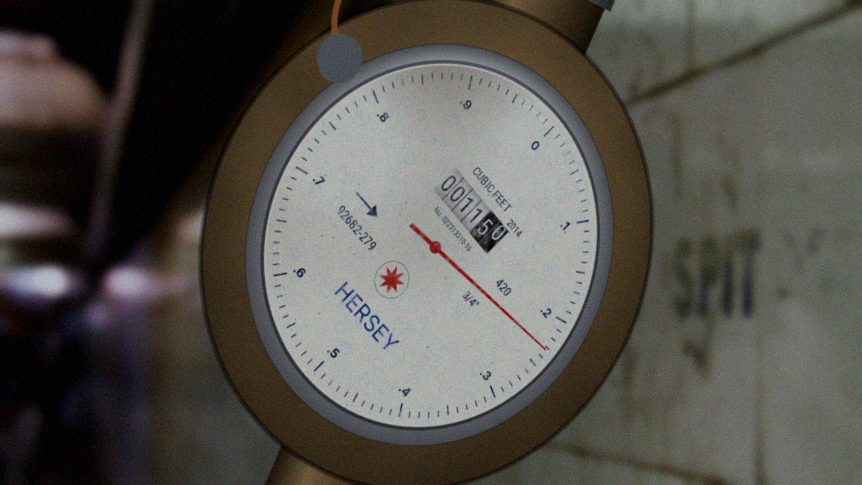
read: value=1150.23 unit=ft³
